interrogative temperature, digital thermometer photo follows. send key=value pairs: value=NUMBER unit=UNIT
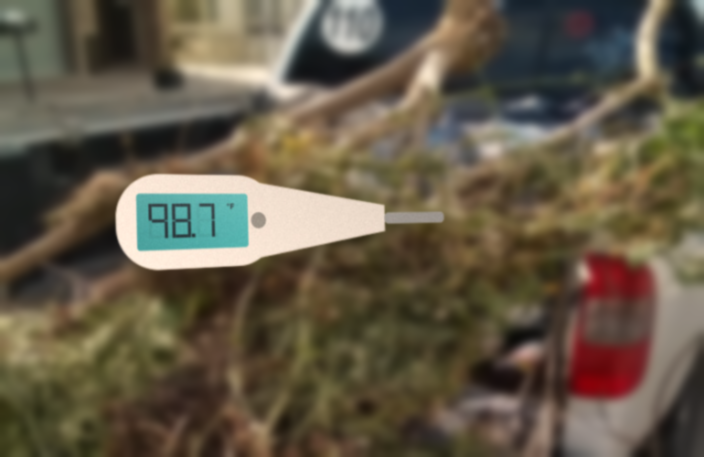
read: value=98.7 unit=°F
